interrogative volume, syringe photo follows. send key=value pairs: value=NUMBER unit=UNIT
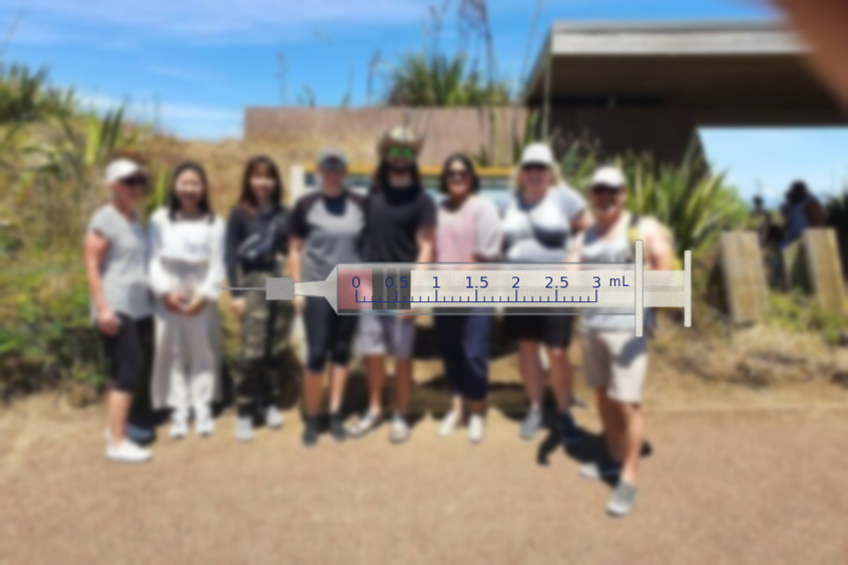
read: value=0.2 unit=mL
